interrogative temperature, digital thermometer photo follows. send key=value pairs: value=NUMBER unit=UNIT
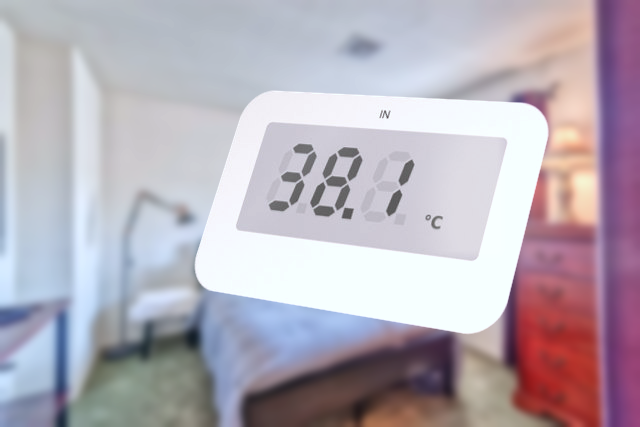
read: value=38.1 unit=°C
